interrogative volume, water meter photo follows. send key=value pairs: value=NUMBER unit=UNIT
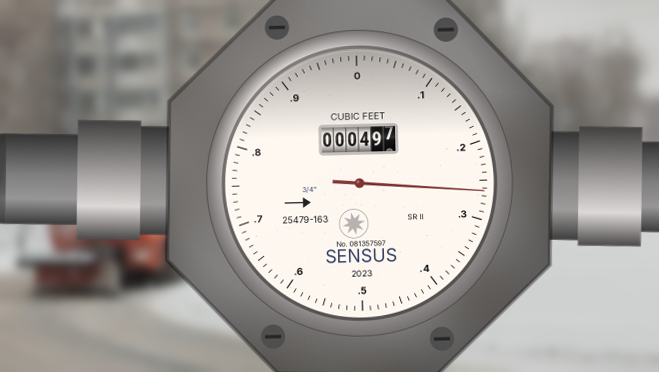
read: value=497.26 unit=ft³
